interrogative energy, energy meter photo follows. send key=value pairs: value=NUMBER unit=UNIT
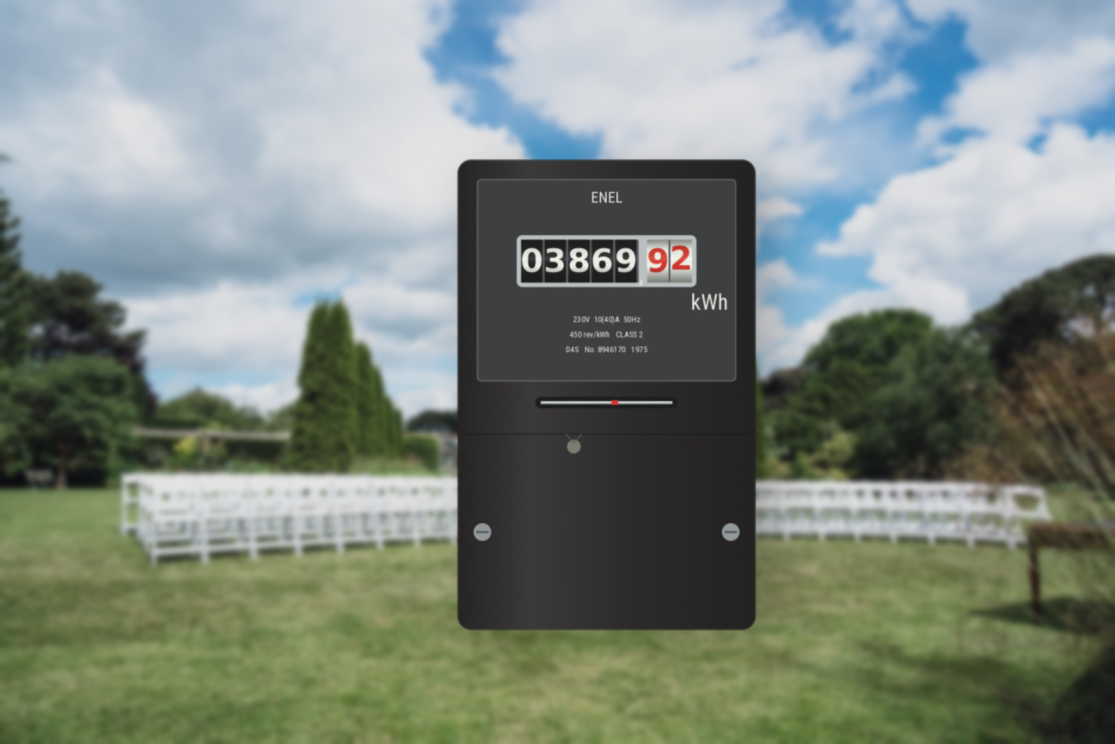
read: value=3869.92 unit=kWh
